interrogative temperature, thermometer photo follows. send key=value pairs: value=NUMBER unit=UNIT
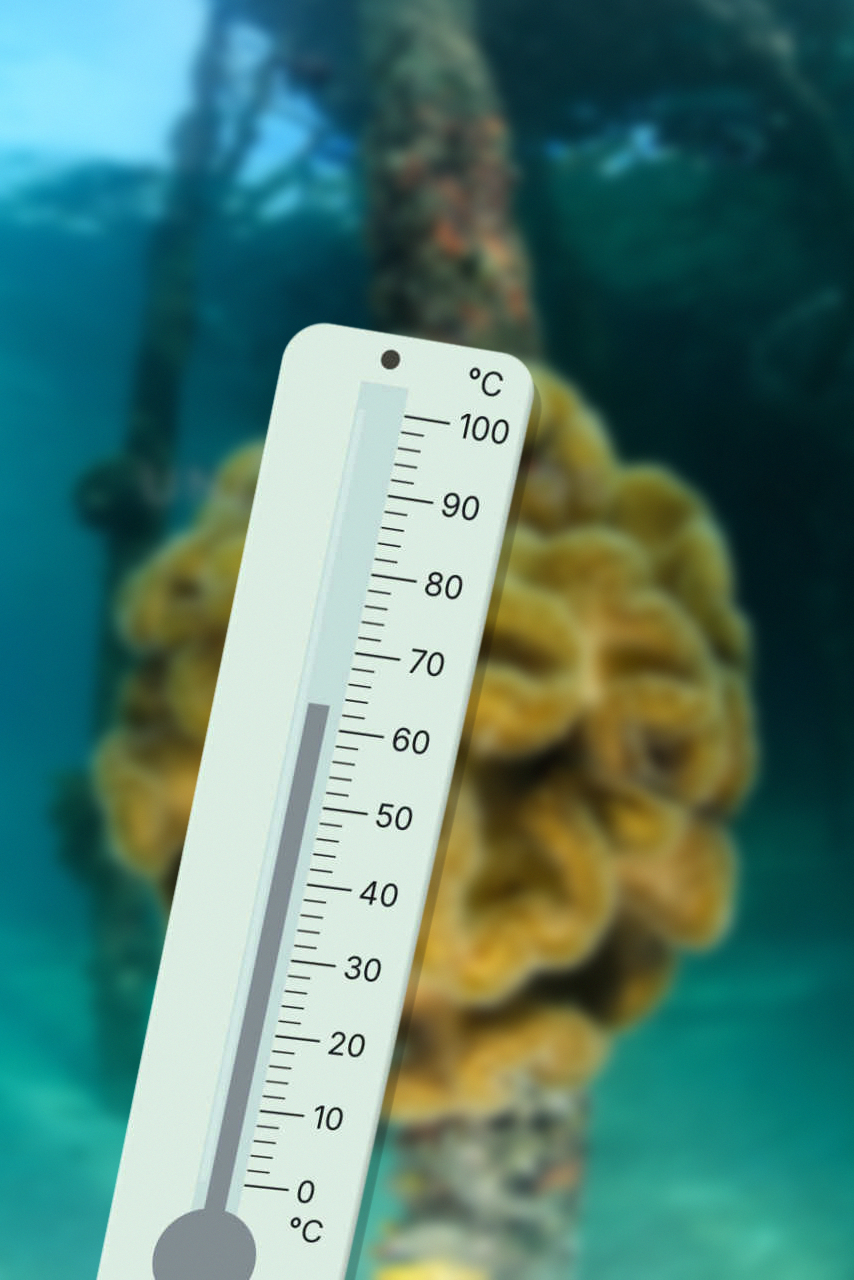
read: value=63 unit=°C
